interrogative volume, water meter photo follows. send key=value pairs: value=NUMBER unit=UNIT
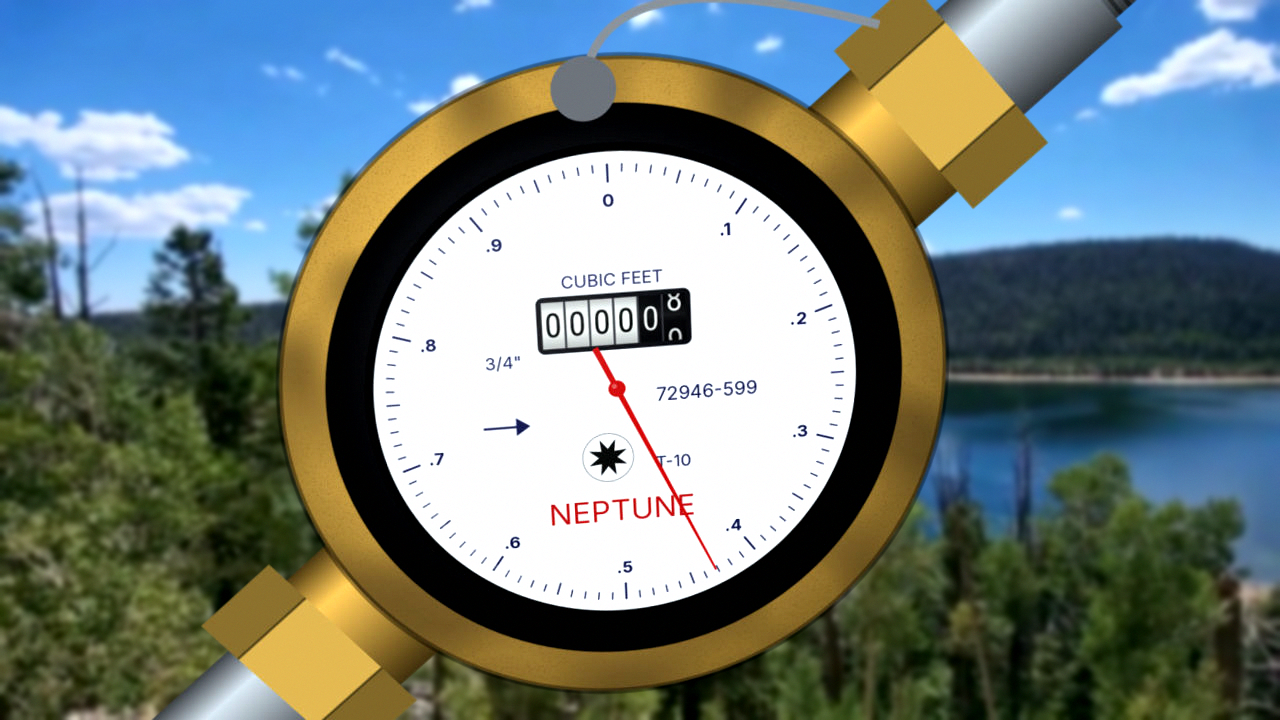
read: value=8.43 unit=ft³
